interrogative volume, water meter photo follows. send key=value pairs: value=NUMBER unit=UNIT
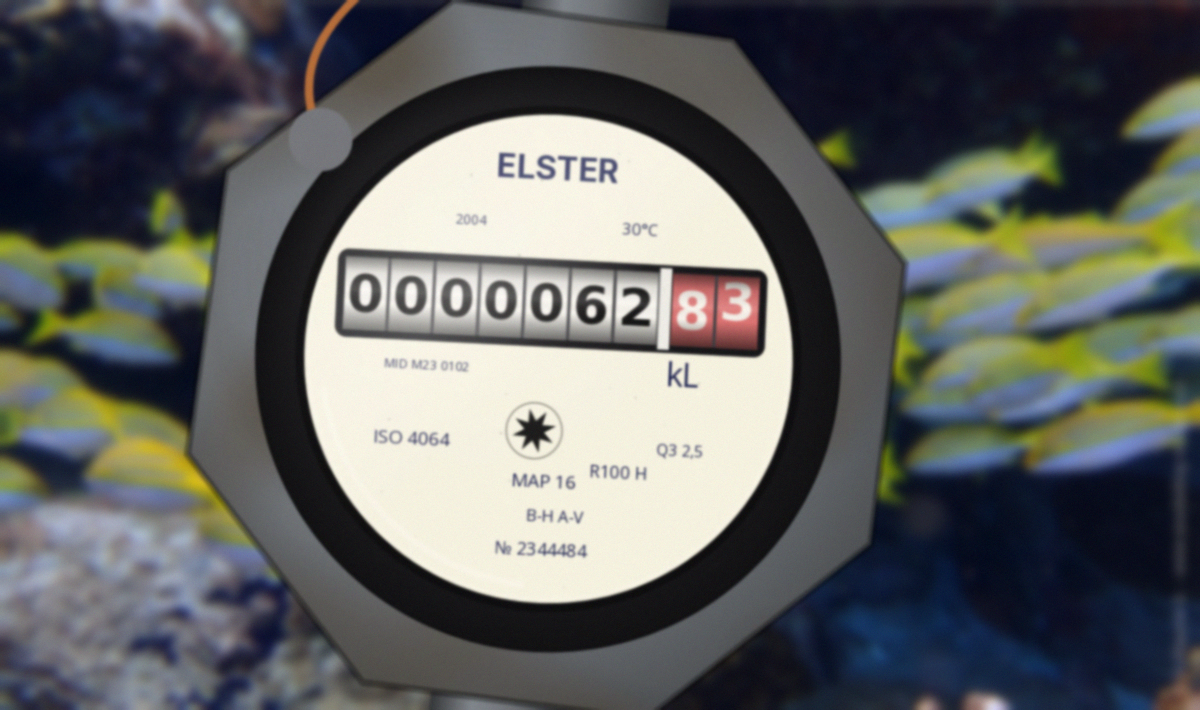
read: value=62.83 unit=kL
